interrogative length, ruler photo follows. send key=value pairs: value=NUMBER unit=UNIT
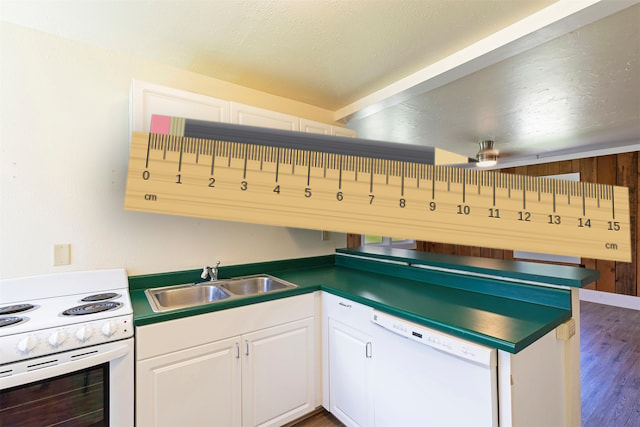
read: value=10.5 unit=cm
